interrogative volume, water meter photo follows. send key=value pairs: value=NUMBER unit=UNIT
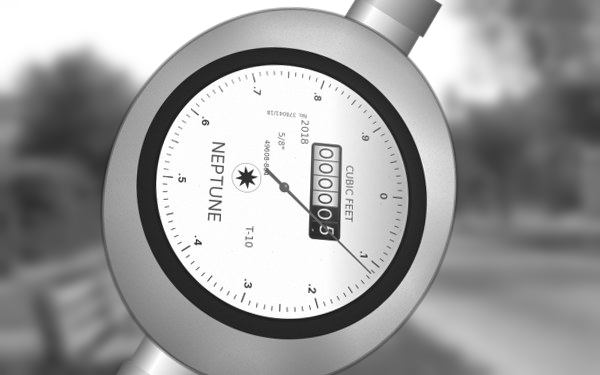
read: value=5.11 unit=ft³
